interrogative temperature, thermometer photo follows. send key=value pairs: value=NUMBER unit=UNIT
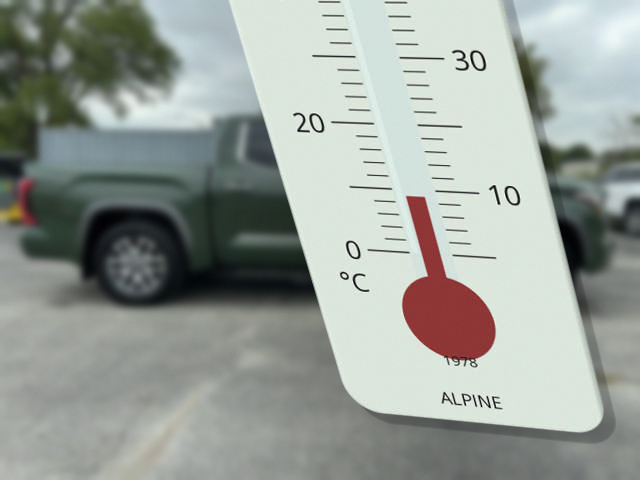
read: value=9 unit=°C
